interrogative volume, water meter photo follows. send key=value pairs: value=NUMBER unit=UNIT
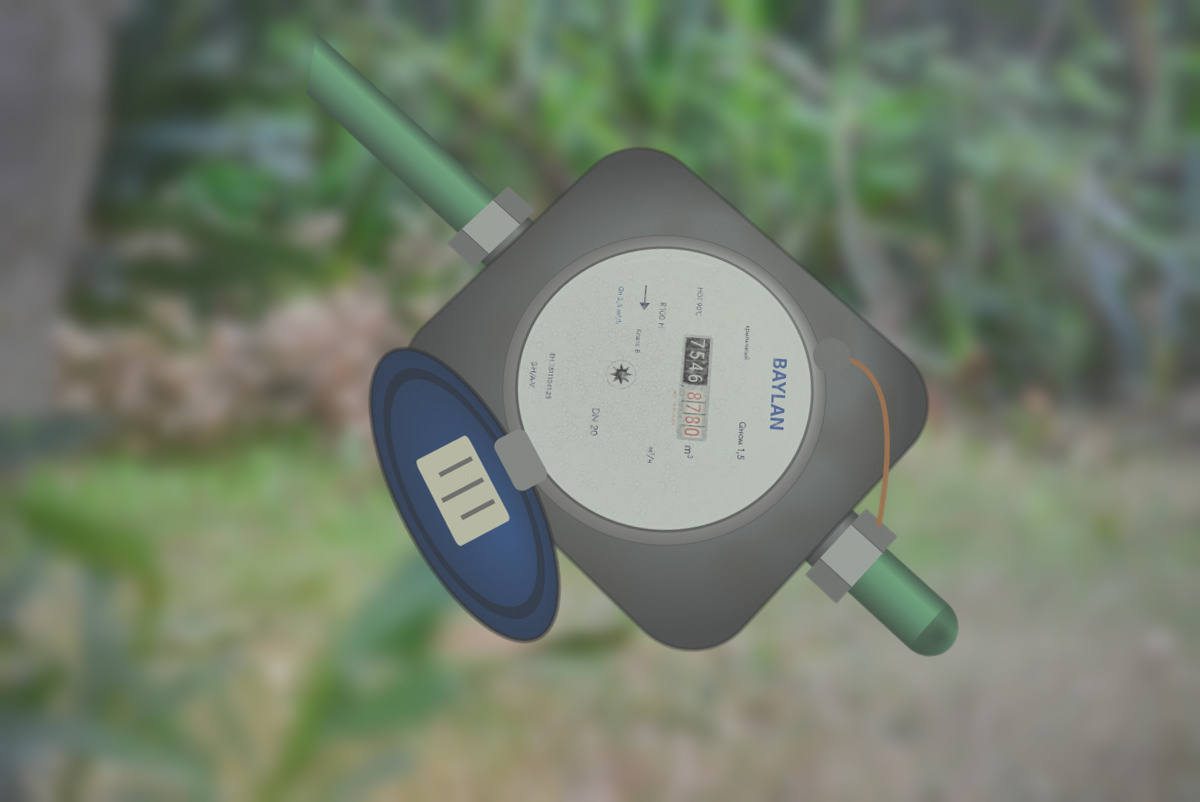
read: value=7546.8780 unit=m³
